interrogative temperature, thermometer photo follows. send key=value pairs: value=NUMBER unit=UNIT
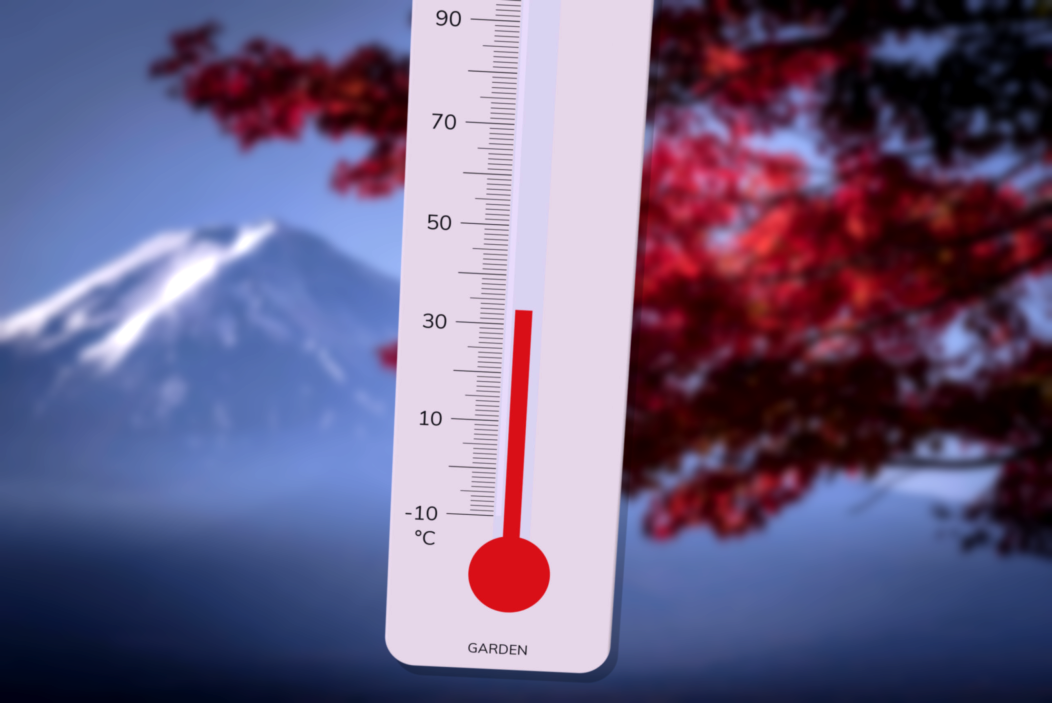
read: value=33 unit=°C
